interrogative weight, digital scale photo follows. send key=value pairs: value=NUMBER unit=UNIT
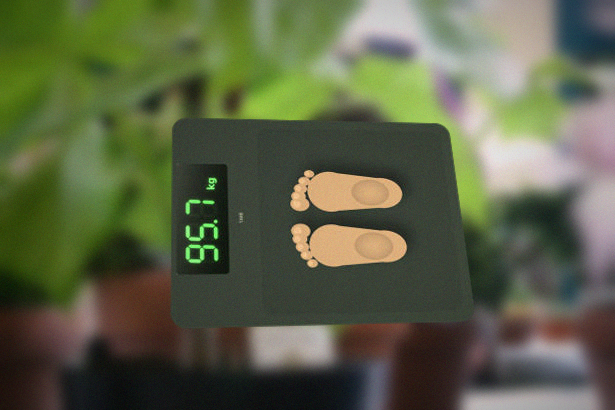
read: value=95.7 unit=kg
